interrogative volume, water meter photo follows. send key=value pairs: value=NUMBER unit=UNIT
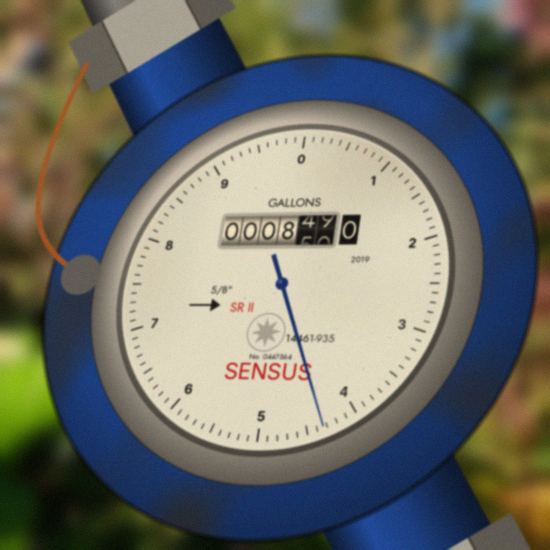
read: value=8494.3 unit=gal
